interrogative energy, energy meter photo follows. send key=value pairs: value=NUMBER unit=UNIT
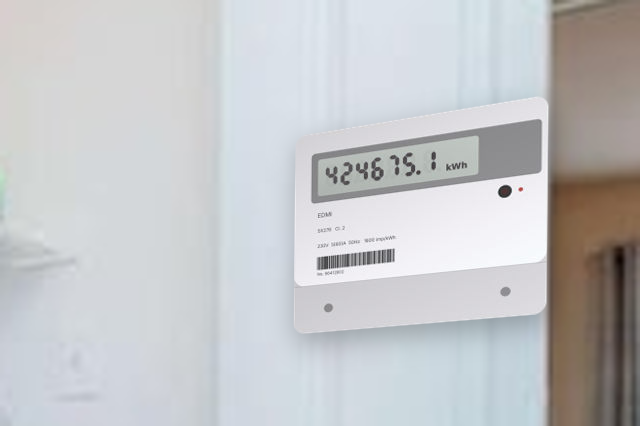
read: value=424675.1 unit=kWh
